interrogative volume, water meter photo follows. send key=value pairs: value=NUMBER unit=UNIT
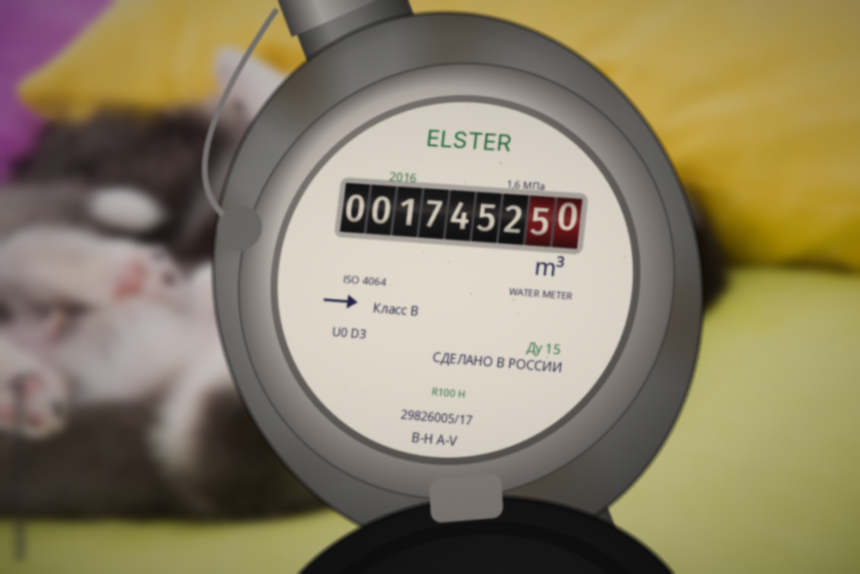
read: value=17452.50 unit=m³
